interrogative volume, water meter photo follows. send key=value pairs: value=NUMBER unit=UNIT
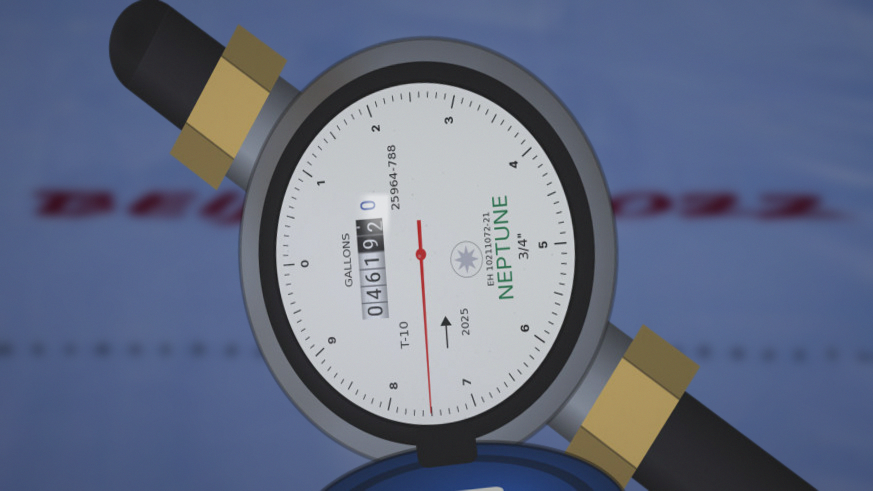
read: value=461917.5 unit=gal
